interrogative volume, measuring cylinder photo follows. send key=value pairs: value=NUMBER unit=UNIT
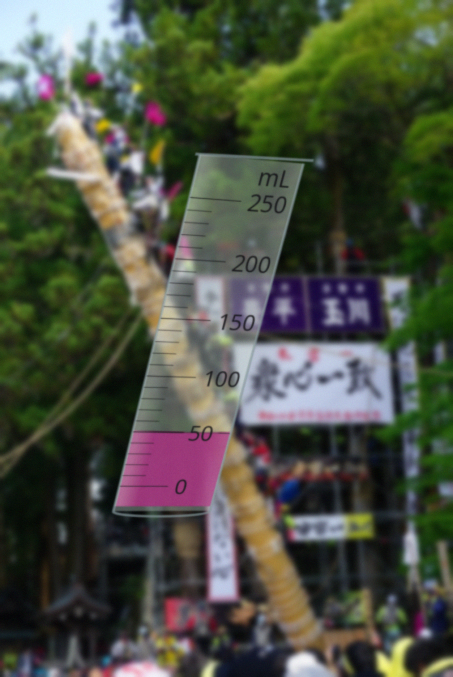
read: value=50 unit=mL
